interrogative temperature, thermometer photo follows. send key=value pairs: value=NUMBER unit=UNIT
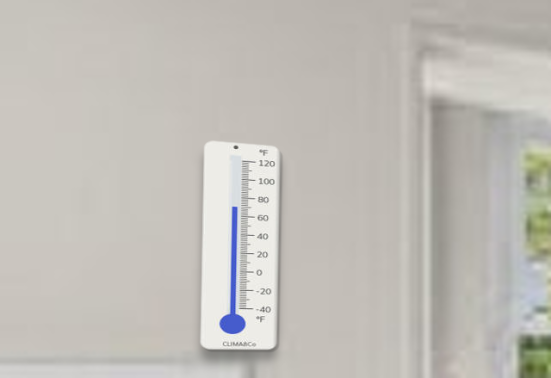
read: value=70 unit=°F
